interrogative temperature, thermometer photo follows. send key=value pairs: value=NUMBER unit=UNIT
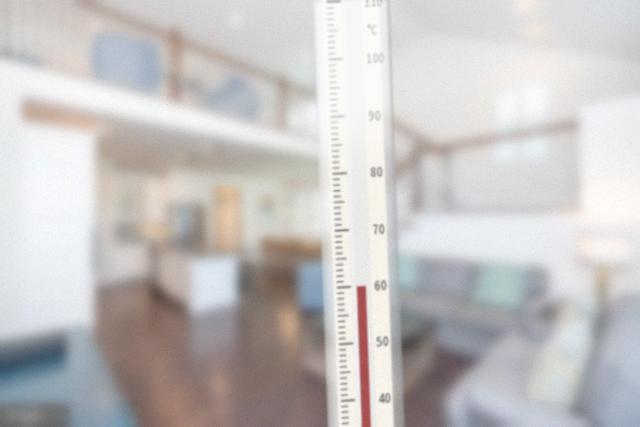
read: value=60 unit=°C
